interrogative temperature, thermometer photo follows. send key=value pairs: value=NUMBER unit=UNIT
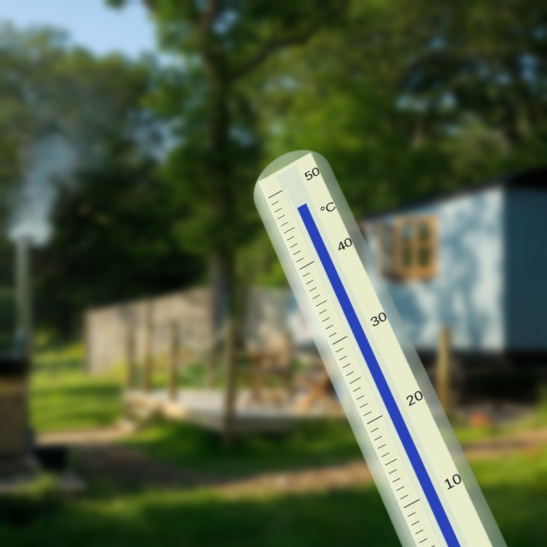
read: value=47 unit=°C
